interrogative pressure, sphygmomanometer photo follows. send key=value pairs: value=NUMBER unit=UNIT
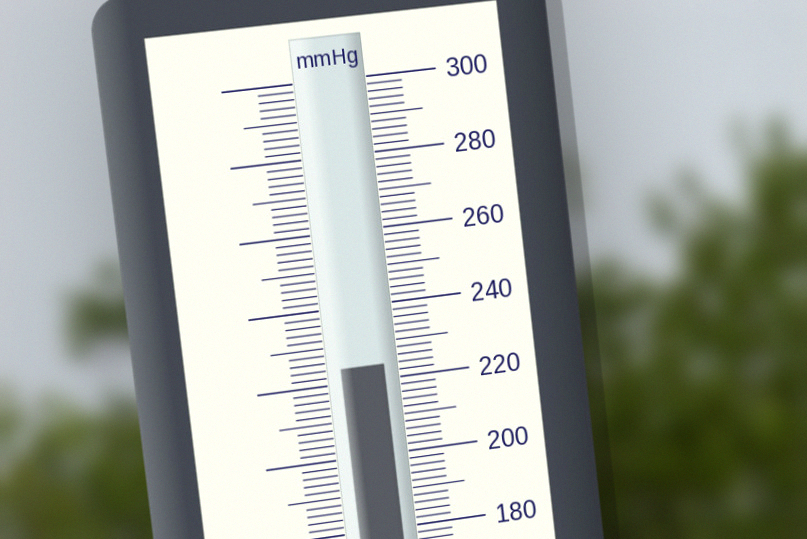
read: value=224 unit=mmHg
